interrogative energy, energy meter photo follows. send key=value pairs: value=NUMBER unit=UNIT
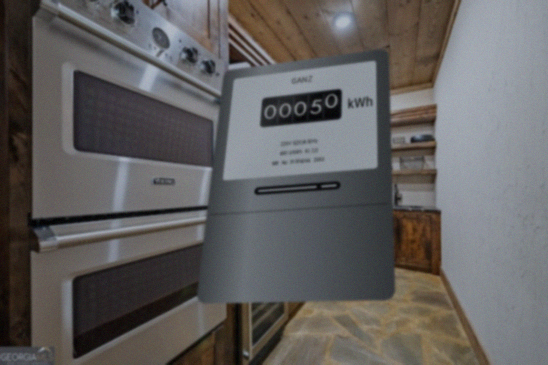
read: value=50 unit=kWh
